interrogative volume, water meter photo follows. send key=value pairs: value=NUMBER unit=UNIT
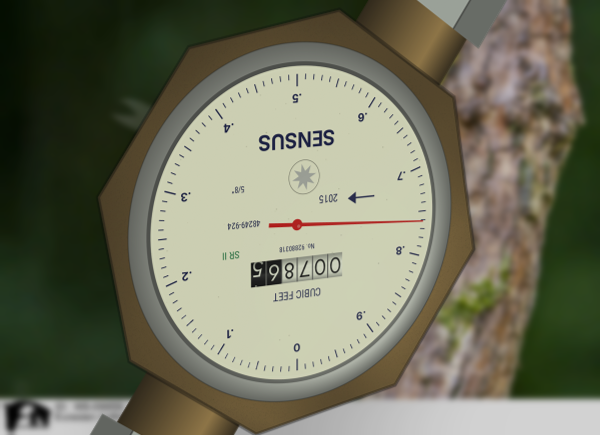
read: value=7864.76 unit=ft³
